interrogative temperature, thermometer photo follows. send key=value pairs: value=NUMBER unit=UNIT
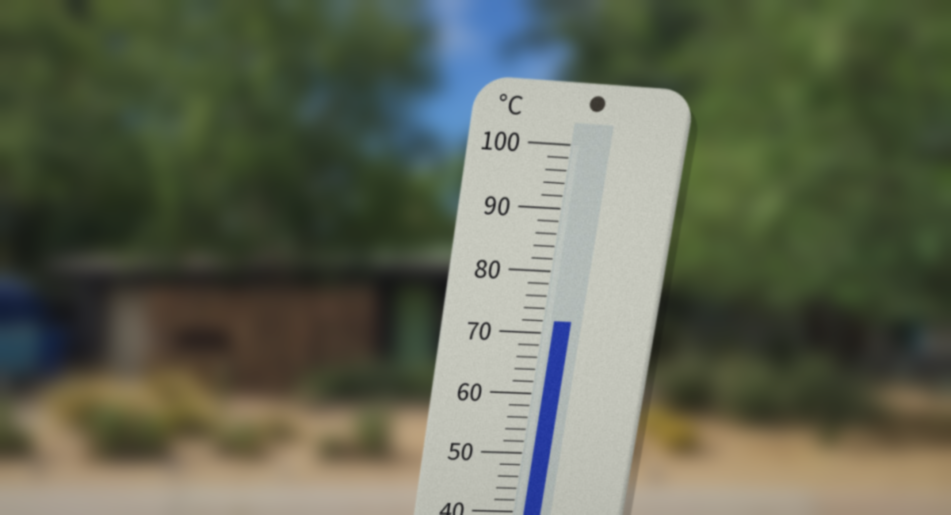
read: value=72 unit=°C
